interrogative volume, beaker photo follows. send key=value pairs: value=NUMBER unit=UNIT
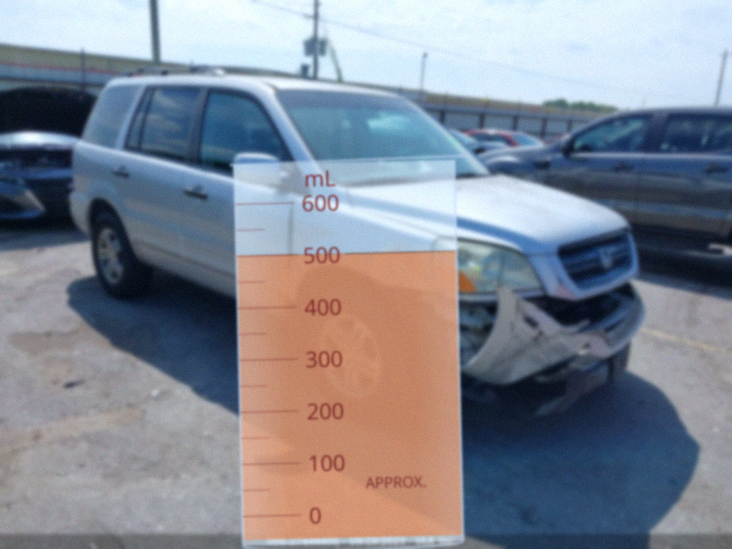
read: value=500 unit=mL
